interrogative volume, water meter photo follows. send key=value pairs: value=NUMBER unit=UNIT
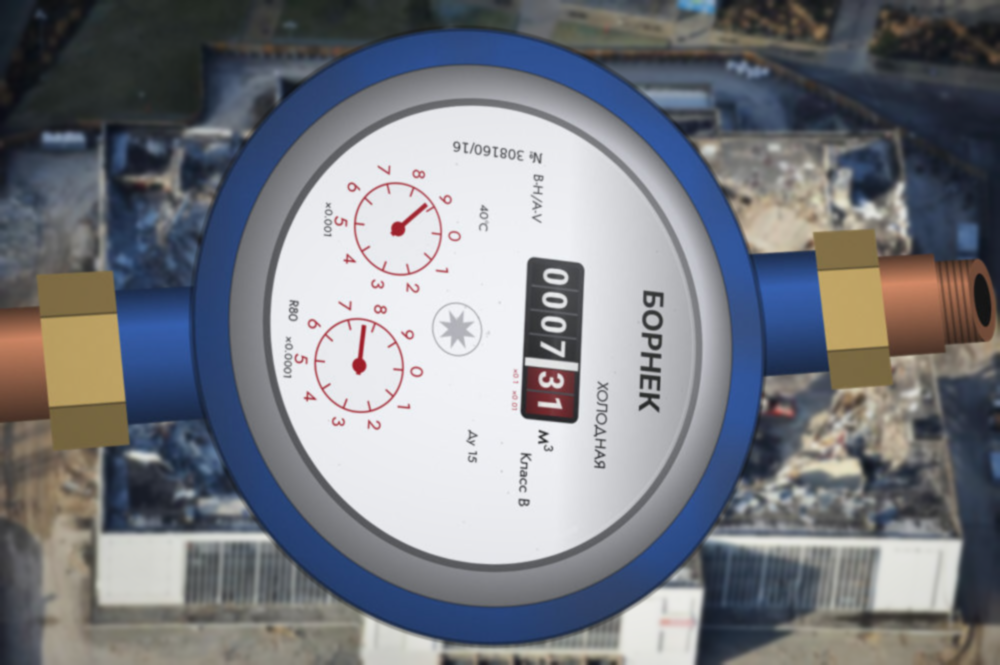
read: value=7.3187 unit=m³
